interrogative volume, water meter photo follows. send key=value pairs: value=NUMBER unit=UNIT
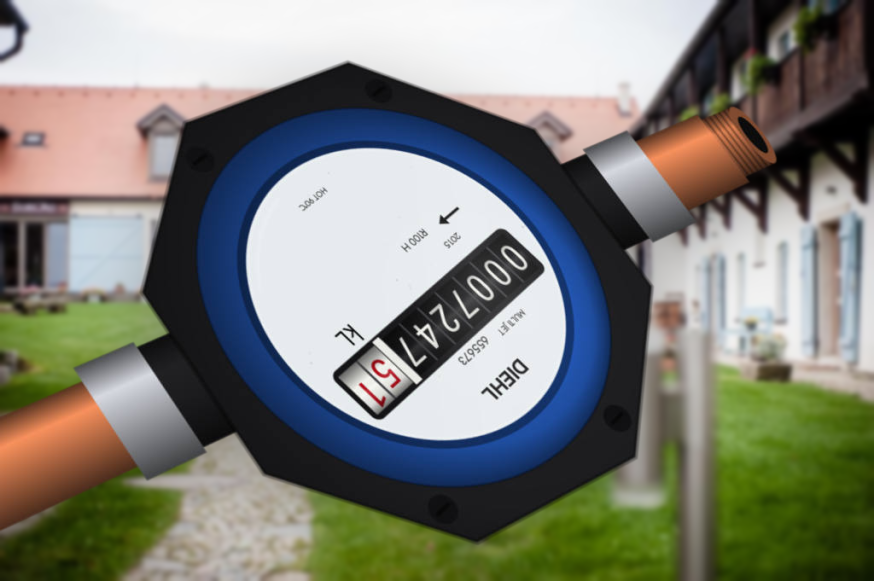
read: value=7247.51 unit=kL
